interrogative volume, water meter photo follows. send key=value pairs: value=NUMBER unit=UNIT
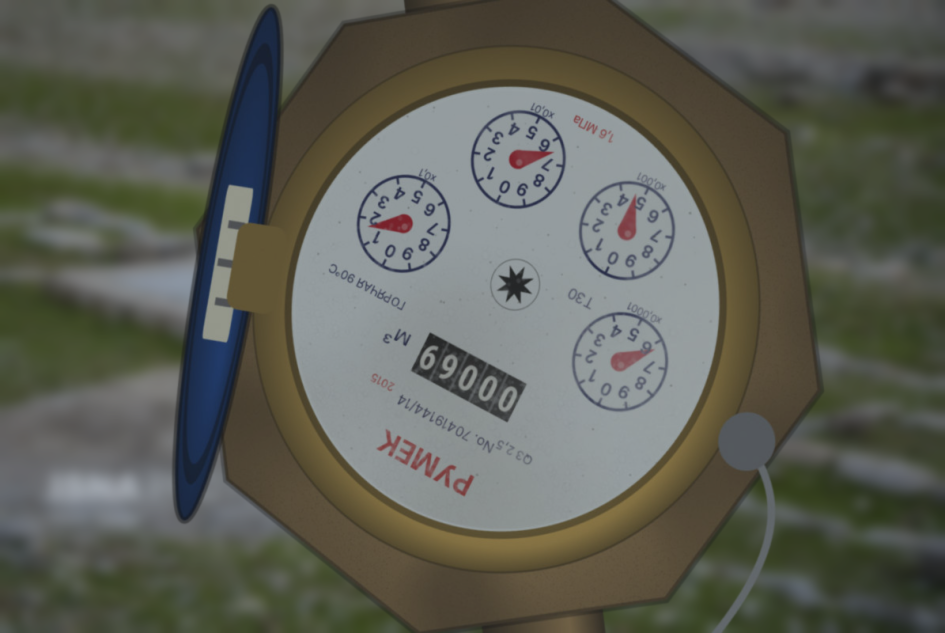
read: value=69.1646 unit=m³
